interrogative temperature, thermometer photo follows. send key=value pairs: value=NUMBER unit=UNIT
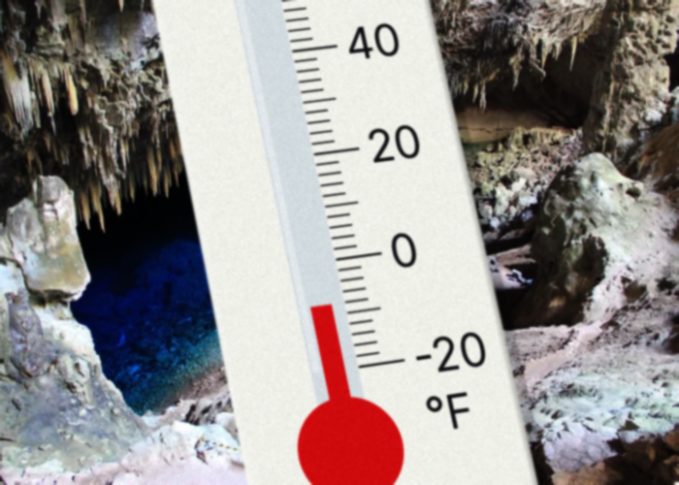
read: value=-8 unit=°F
